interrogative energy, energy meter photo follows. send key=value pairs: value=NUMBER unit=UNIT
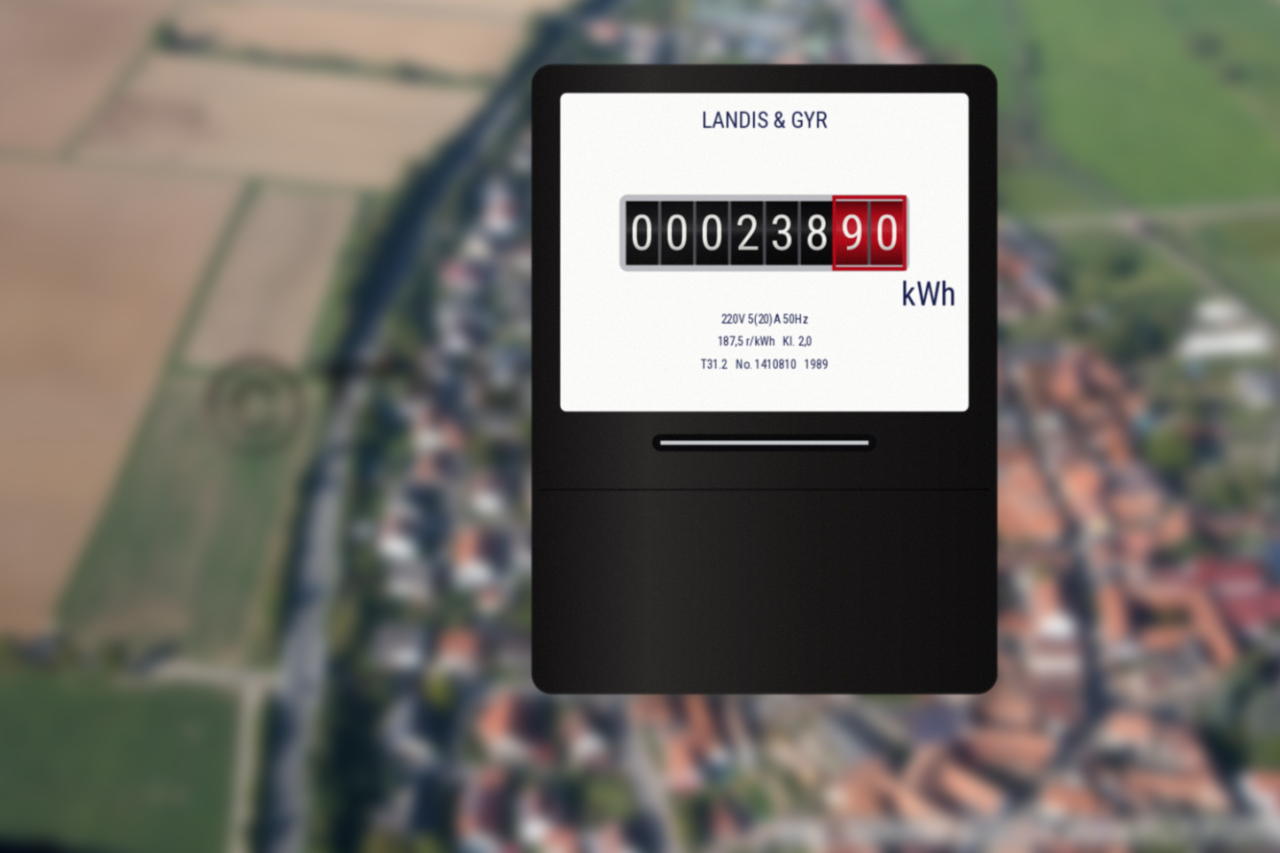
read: value=238.90 unit=kWh
